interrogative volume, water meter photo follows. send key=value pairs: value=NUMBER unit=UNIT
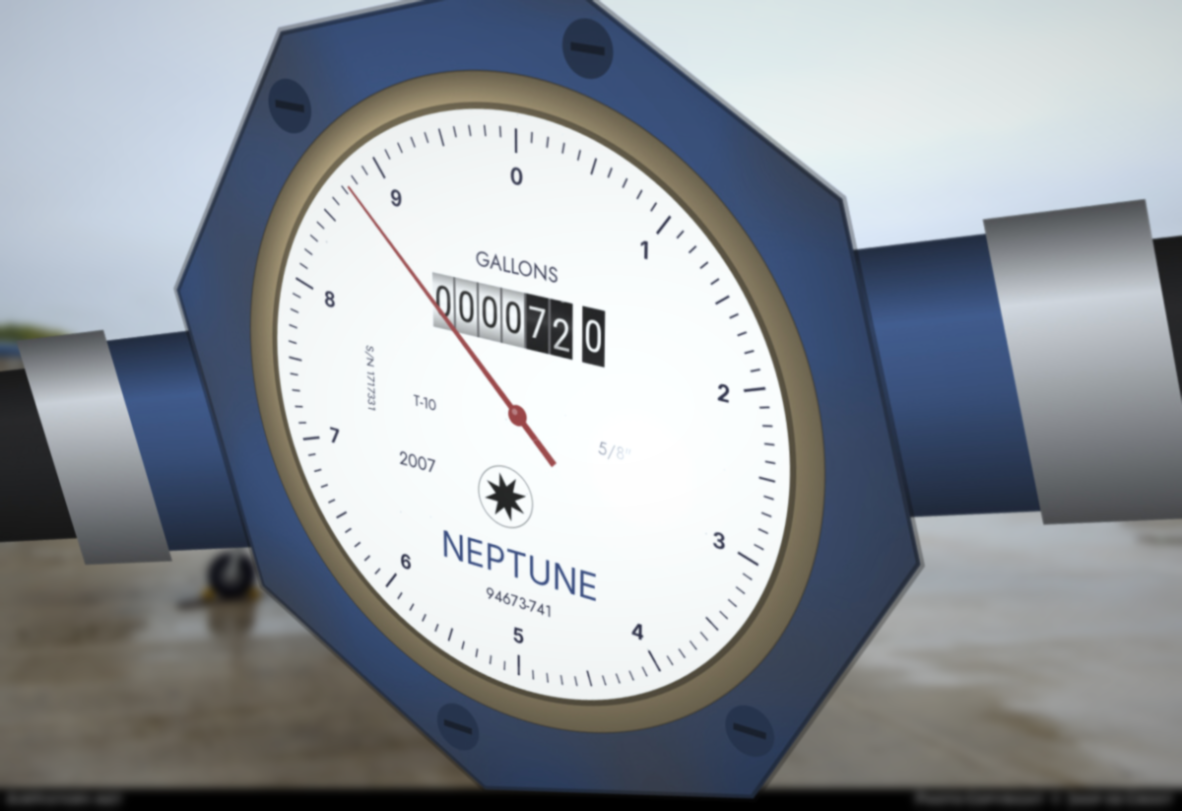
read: value=718.7 unit=gal
